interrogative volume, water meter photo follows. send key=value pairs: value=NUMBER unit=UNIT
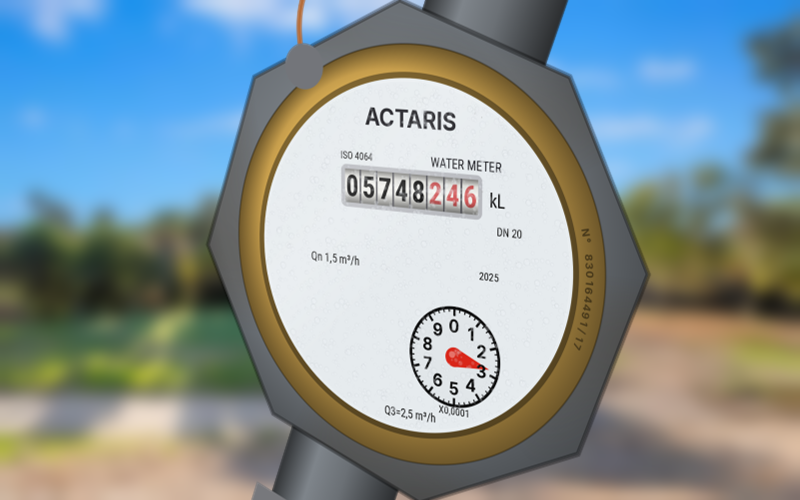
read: value=5748.2462 unit=kL
